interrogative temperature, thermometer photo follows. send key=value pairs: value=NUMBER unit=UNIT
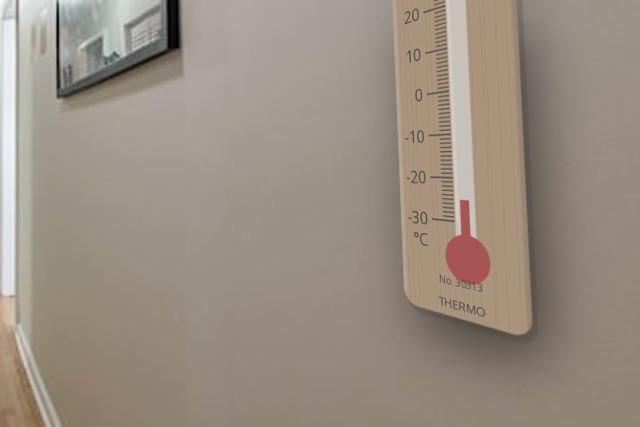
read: value=-25 unit=°C
